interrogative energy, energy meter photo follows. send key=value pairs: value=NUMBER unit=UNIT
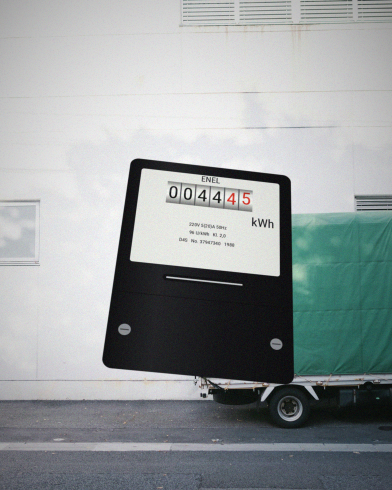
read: value=44.45 unit=kWh
